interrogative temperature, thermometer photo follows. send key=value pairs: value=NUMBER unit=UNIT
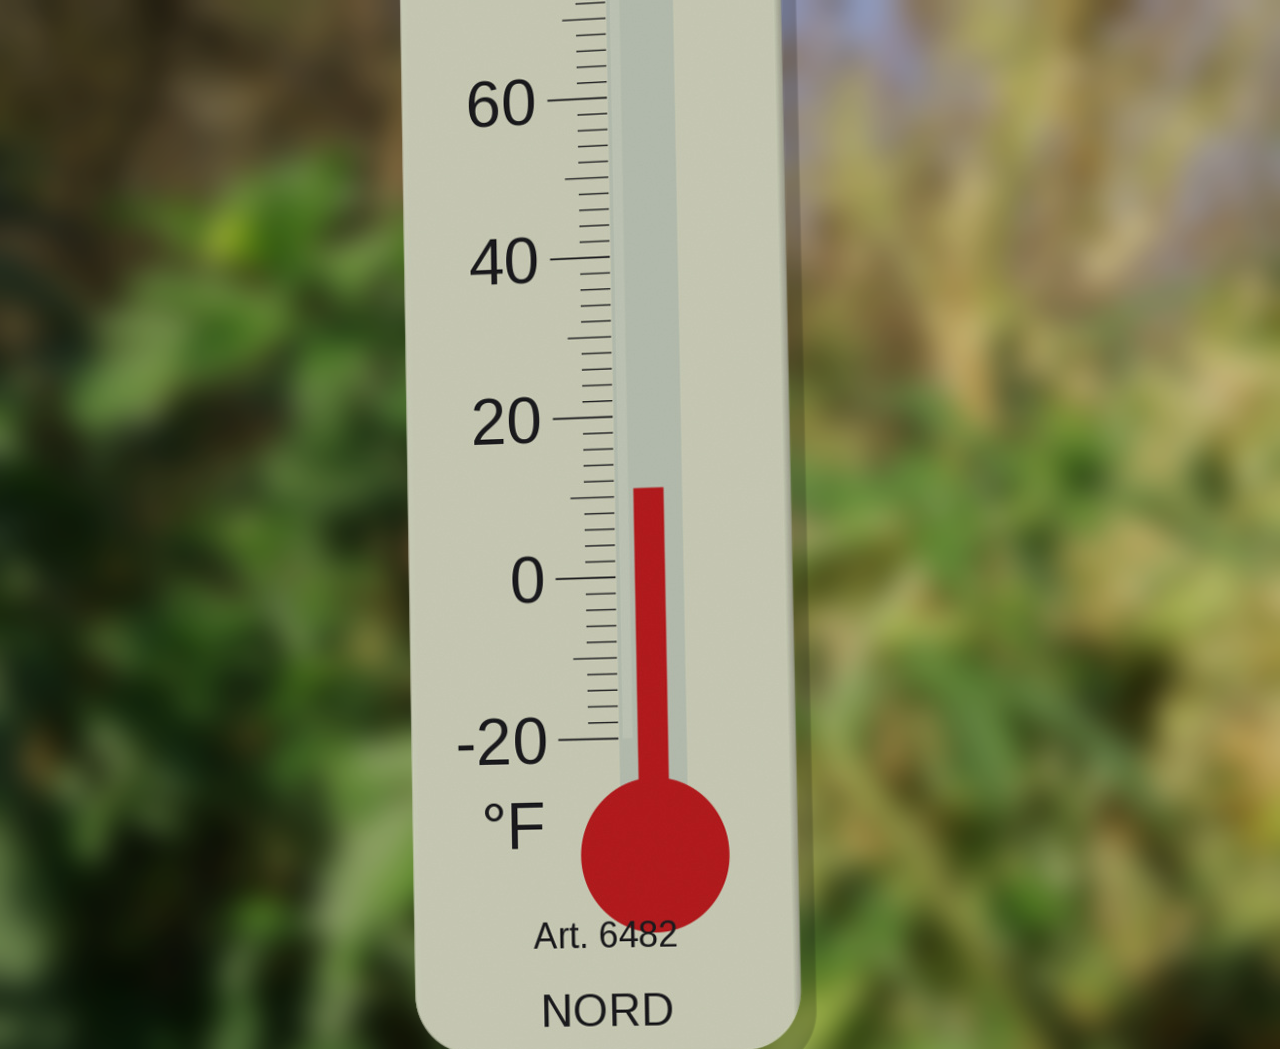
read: value=11 unit=°F
